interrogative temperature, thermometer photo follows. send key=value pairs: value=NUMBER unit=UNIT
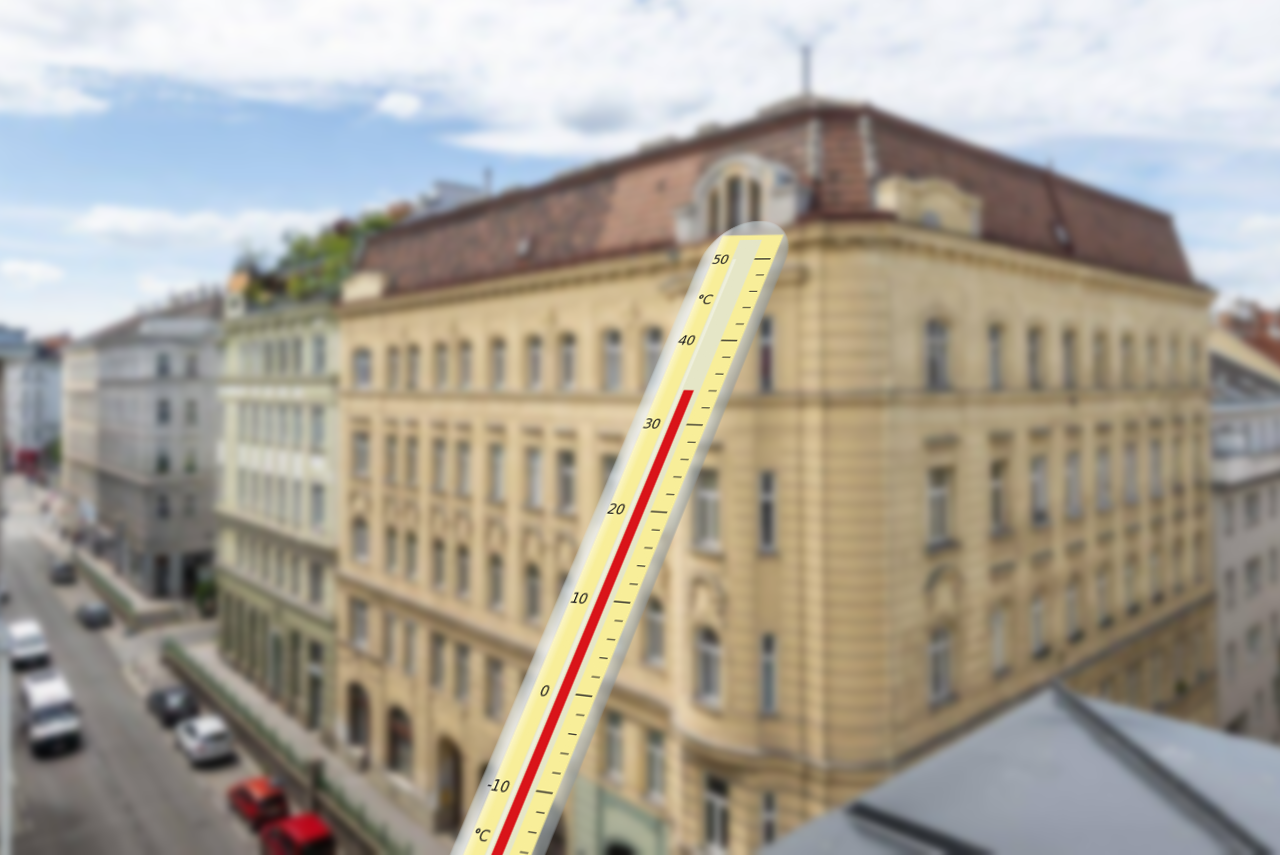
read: value=34 unit=°C
